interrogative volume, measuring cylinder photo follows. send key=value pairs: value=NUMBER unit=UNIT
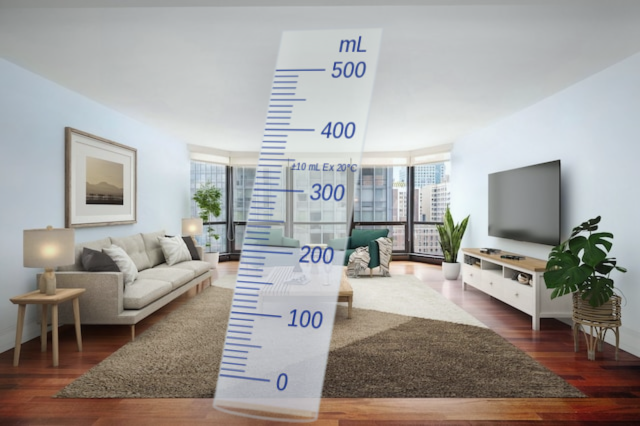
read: value=210 unit=mL
